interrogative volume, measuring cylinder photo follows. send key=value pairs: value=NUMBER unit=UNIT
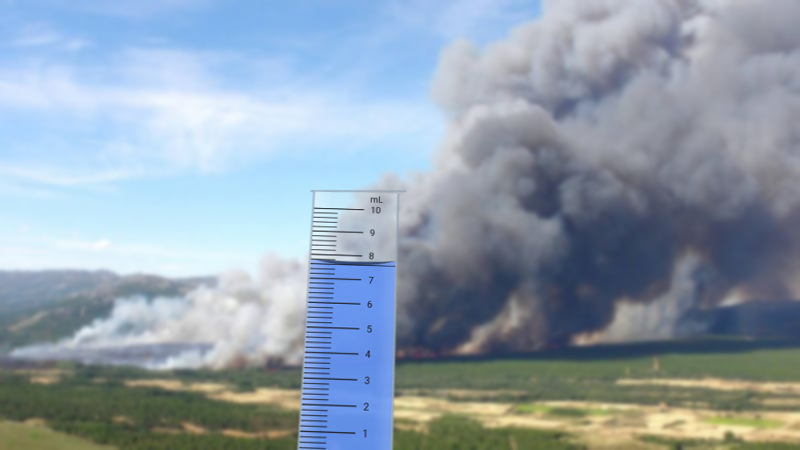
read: value=7.6 unit=mL
